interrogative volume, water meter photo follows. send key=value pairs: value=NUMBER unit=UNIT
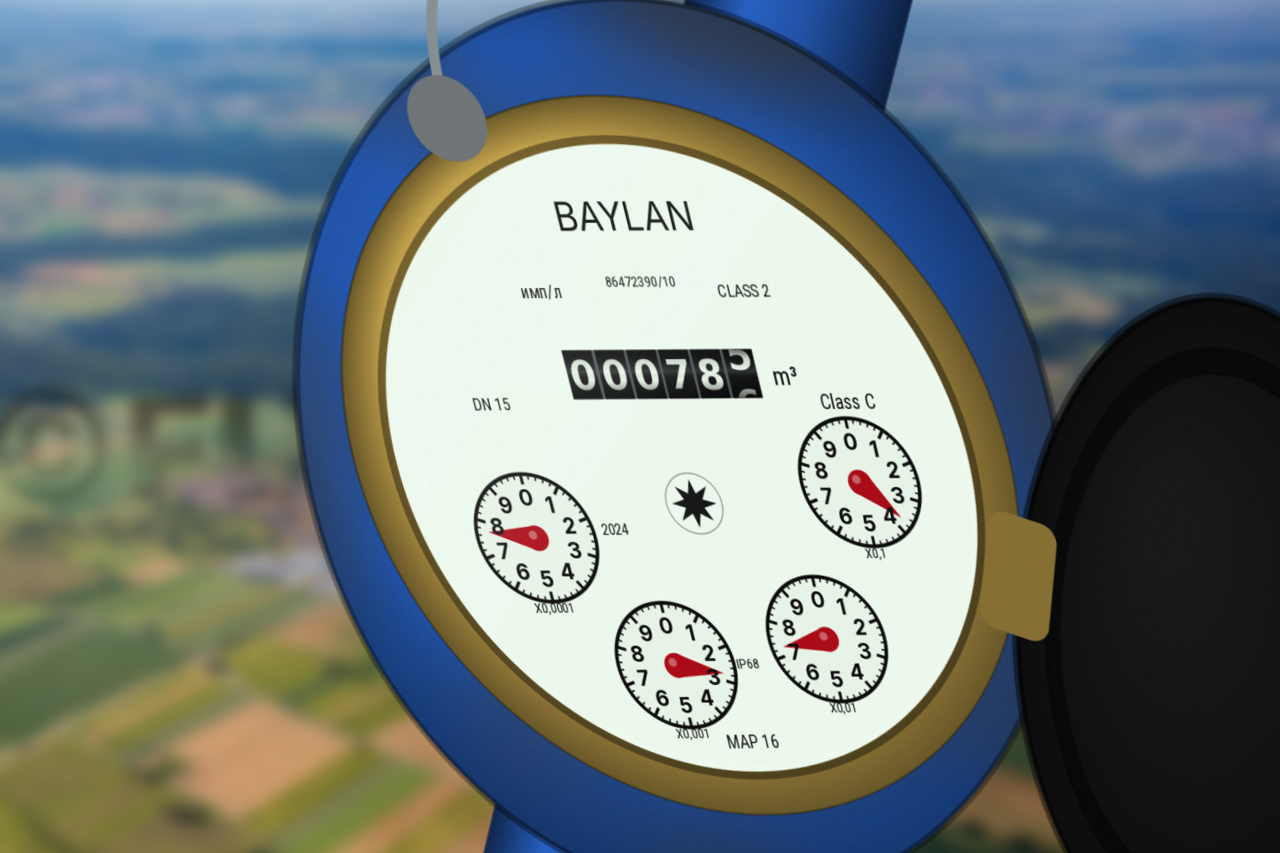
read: value=785.3727 unit=m³
